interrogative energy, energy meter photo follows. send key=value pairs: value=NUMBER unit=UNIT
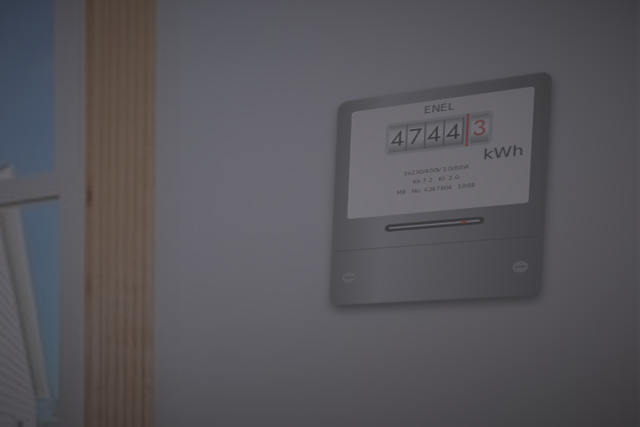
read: value=4744.3 unit=kWh
